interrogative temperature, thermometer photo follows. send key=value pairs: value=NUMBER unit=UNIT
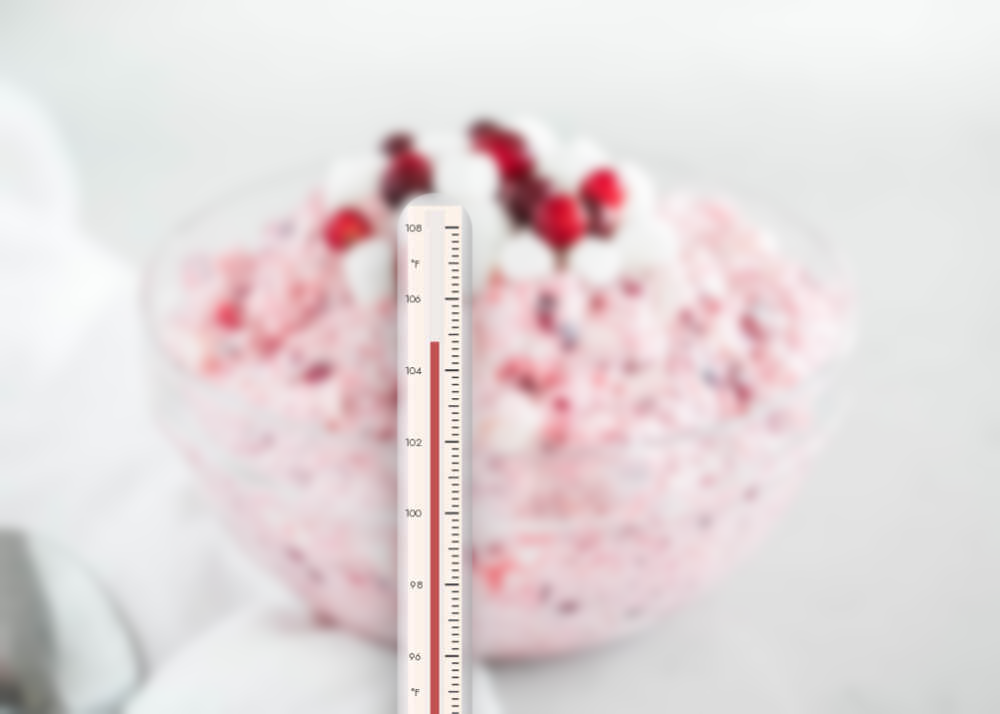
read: value=104.8 unit=°F
